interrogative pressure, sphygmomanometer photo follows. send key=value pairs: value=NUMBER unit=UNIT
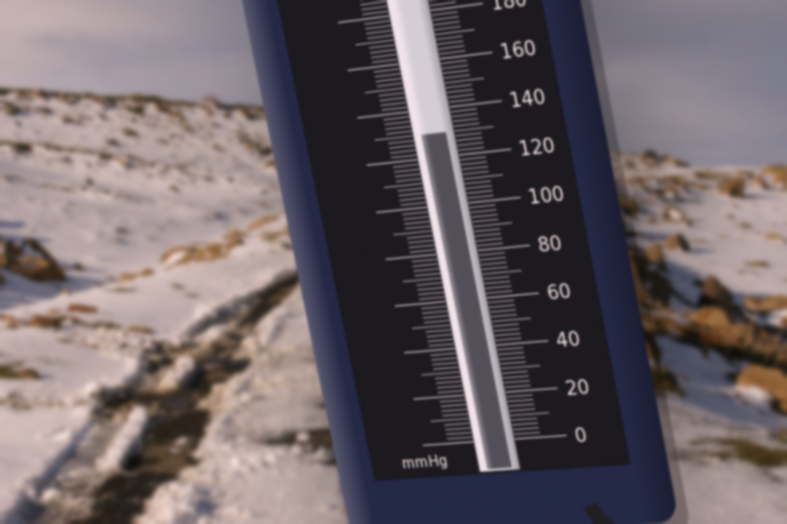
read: value=130 unit=mmHg
